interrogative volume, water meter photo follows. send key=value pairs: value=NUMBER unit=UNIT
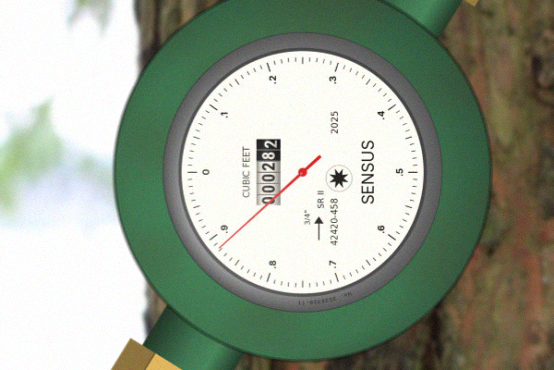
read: value=281.88 unit=ft³
